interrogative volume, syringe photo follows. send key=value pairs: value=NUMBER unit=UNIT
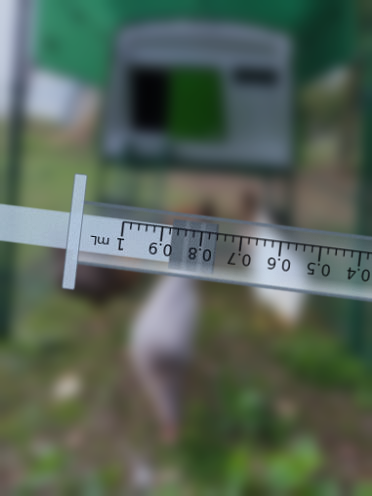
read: value=0.76 unit=mL
